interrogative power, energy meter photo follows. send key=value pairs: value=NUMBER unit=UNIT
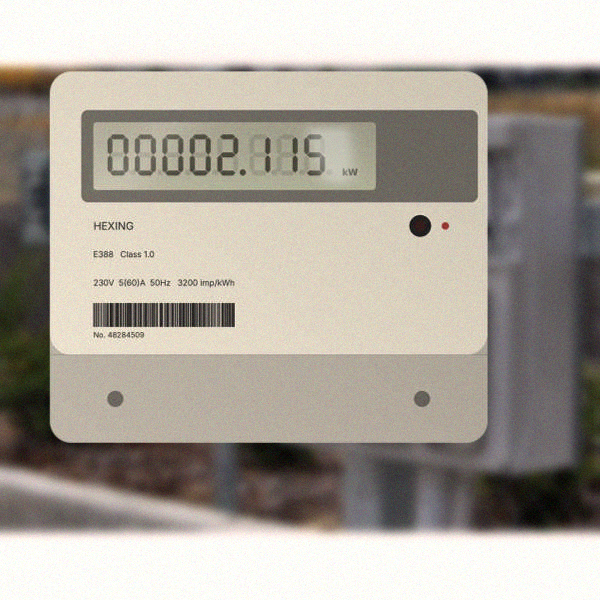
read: value=2.115 unit=kW
